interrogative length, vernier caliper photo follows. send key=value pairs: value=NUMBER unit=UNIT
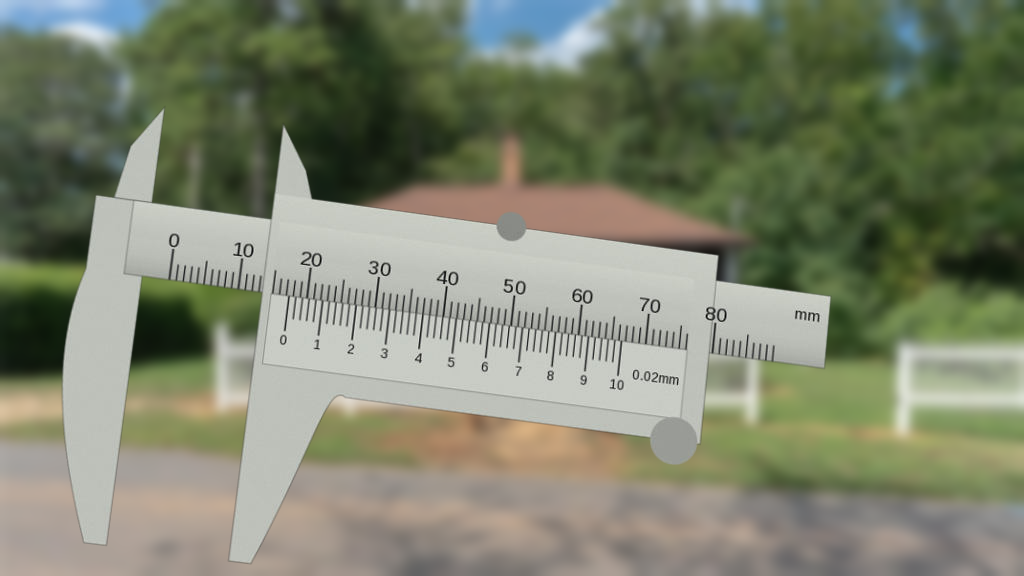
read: value=17.4 unit=mm
